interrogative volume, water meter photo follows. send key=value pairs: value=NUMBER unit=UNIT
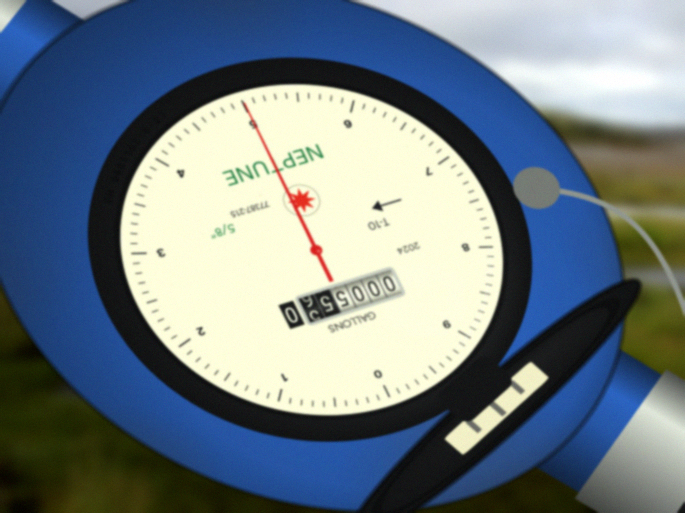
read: value=5555.0 unit=gal
